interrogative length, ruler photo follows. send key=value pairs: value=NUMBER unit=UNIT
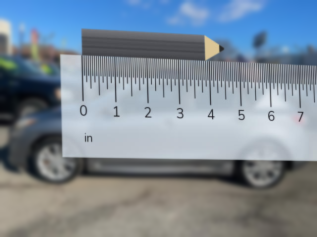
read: value=4.5 unit=in
